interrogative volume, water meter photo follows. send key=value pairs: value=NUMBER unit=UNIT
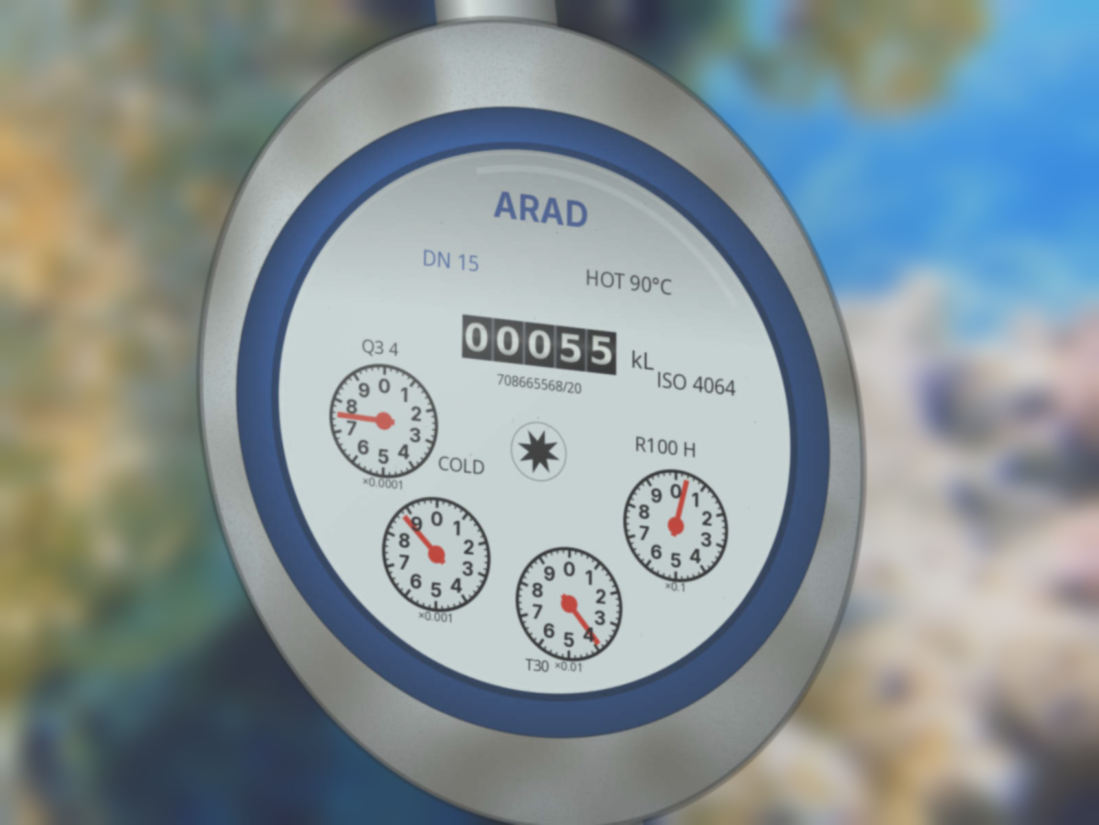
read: value=55.0387 unit=kL
